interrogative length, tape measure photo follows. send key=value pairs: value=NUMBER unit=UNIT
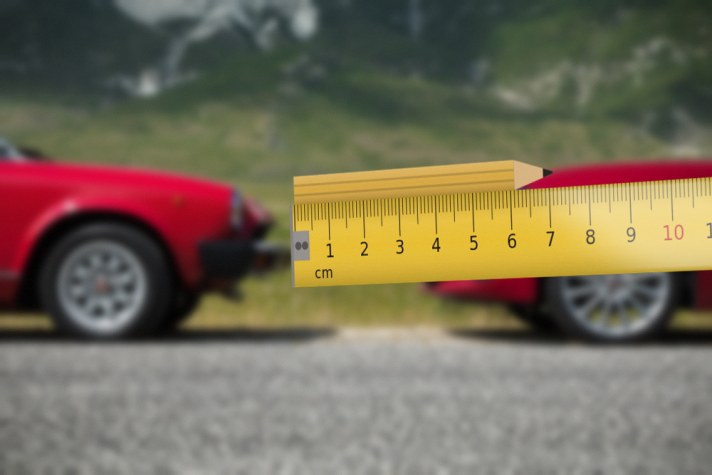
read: value=7.1 unit=cm
